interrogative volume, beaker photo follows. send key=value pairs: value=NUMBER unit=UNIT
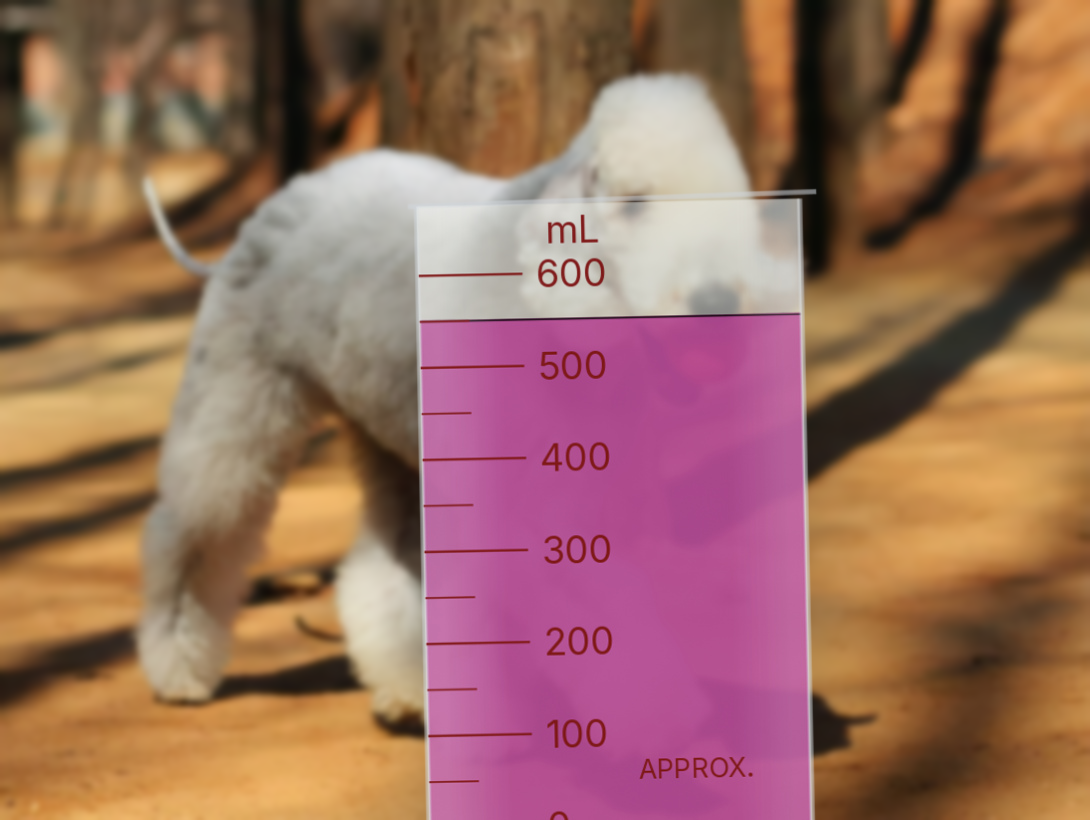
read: value=550 unit=mL
